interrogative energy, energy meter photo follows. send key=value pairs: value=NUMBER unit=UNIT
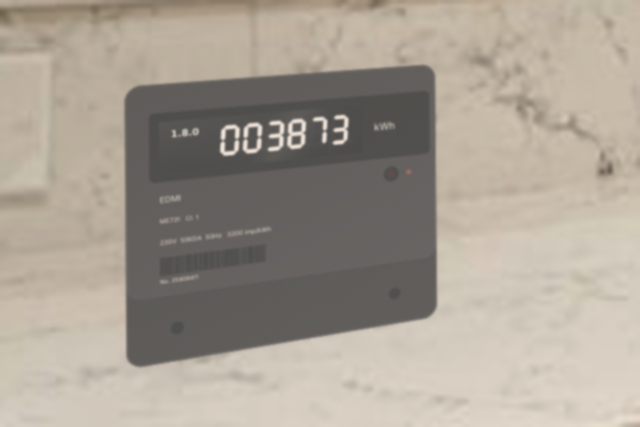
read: value=3873 unit=kWh
